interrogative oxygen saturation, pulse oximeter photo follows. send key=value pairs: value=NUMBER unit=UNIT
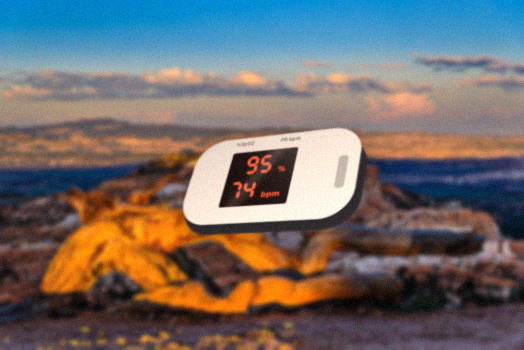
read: value=95 unit=%
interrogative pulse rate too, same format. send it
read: value=74 unit=bpm
